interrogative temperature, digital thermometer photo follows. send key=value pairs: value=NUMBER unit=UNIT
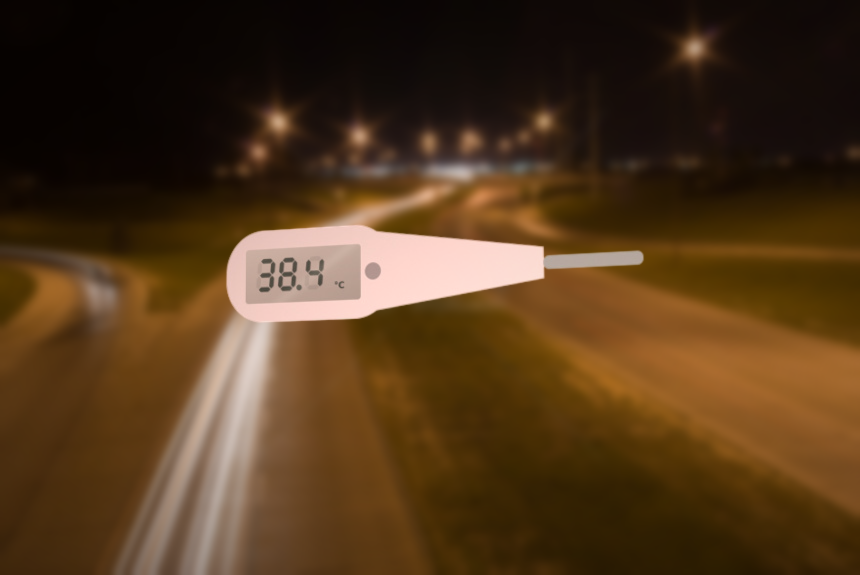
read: value=38.4 unit=°C
